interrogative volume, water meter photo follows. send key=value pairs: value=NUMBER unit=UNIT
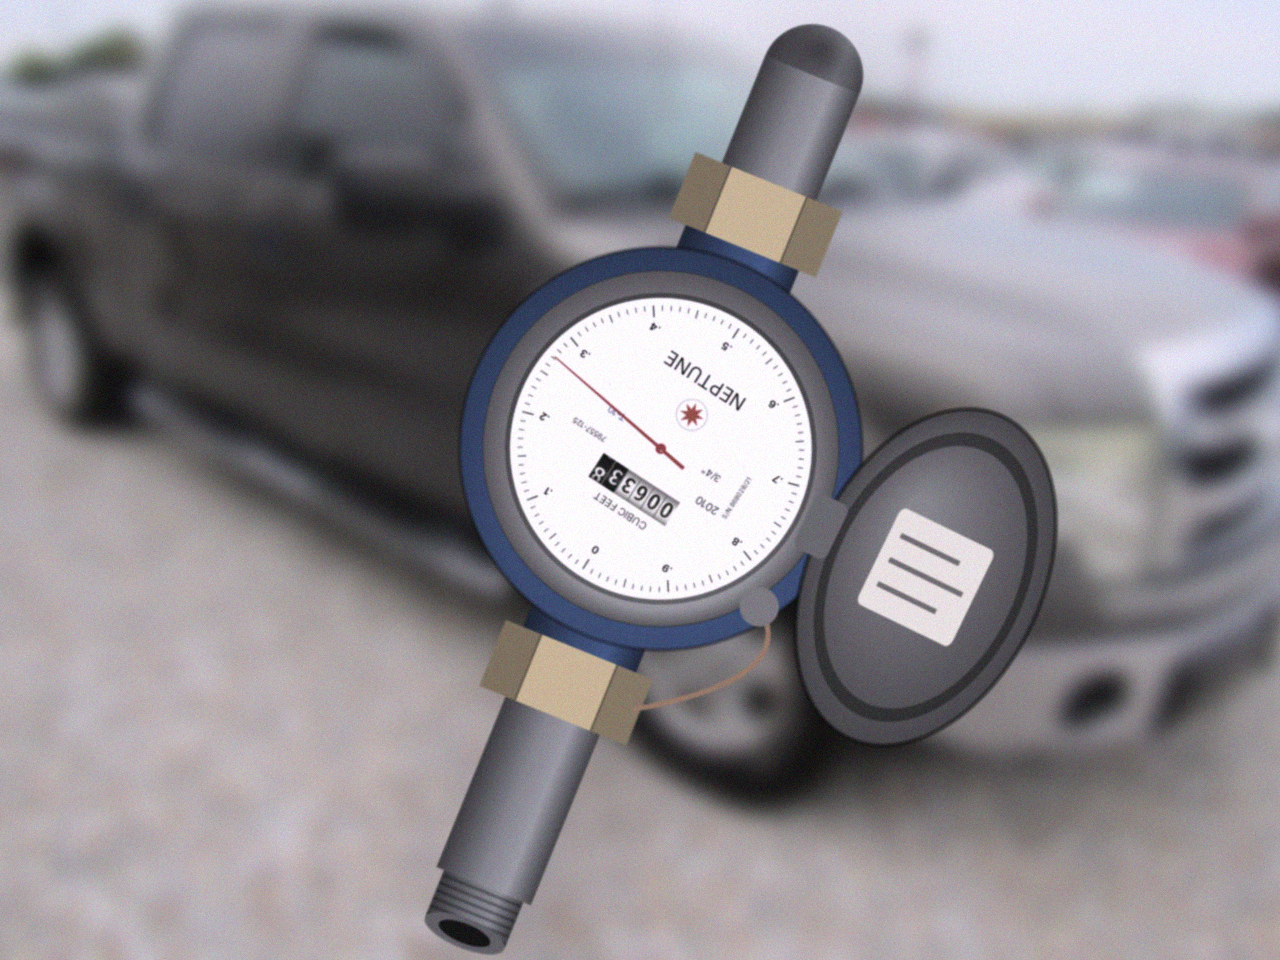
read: value=6338.27 unit=ft³
